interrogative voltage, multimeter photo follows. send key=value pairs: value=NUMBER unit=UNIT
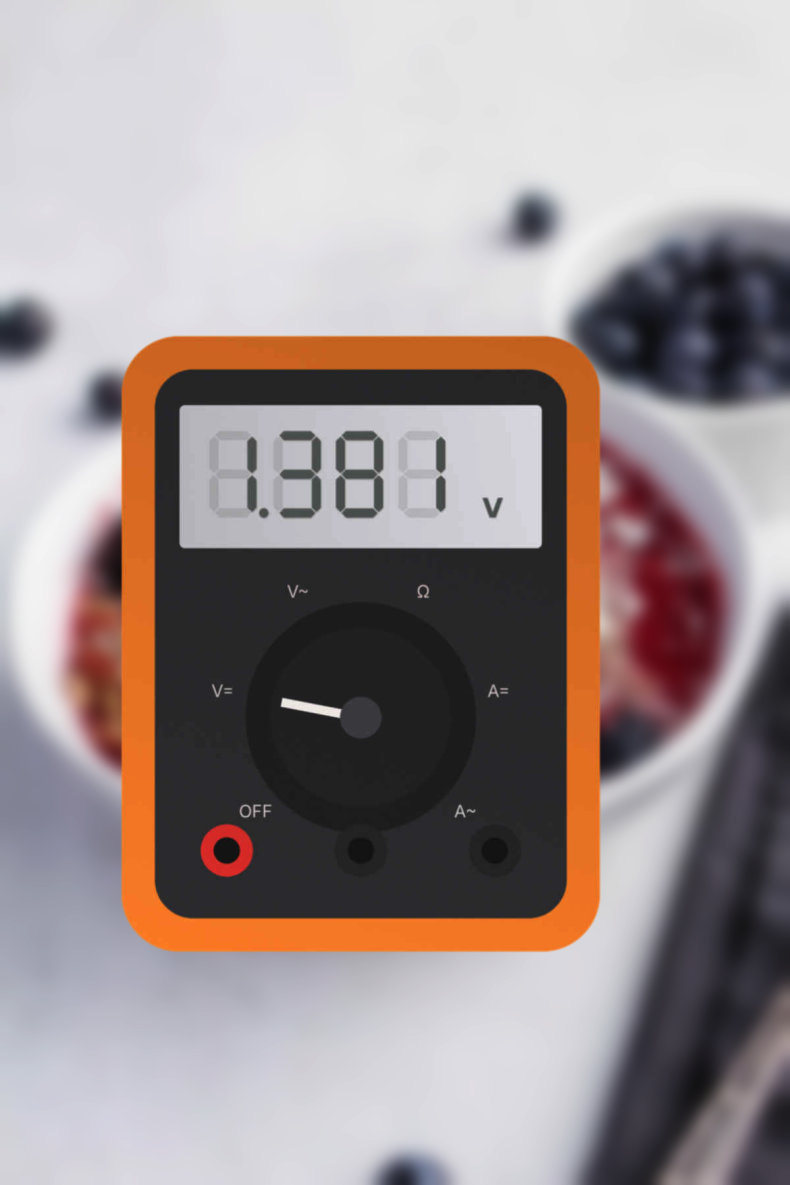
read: value=1.381 unit=V
